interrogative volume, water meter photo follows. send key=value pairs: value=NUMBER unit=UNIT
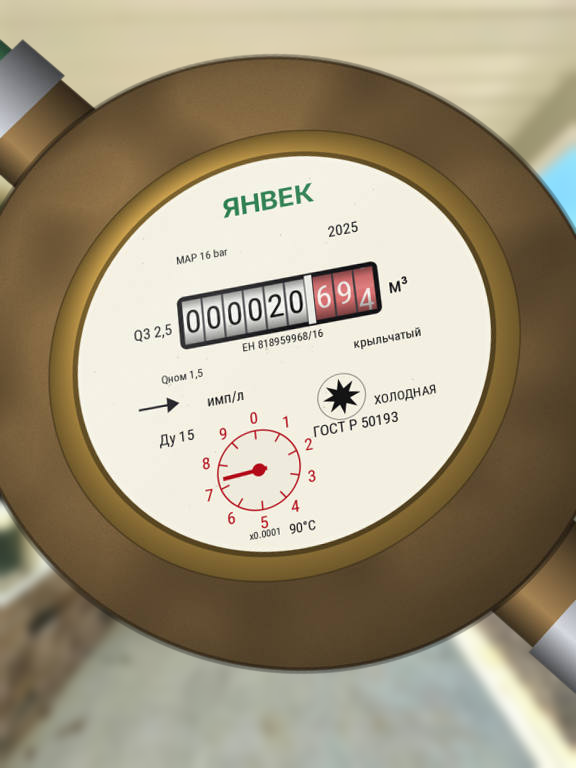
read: value=20.6937 unit=m³
